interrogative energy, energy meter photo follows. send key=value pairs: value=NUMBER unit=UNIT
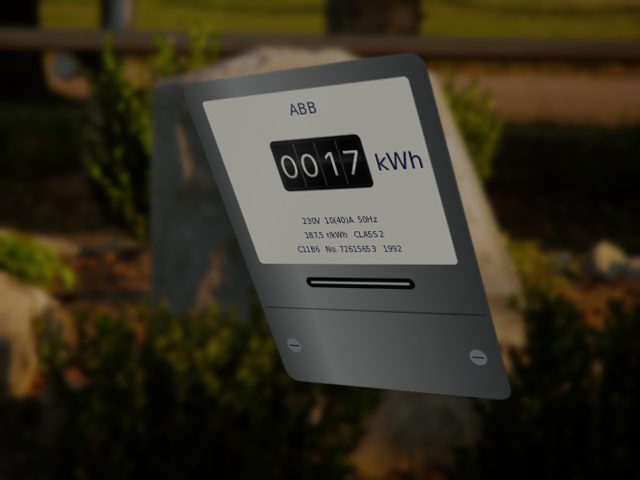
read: value=17 unit=kWh
